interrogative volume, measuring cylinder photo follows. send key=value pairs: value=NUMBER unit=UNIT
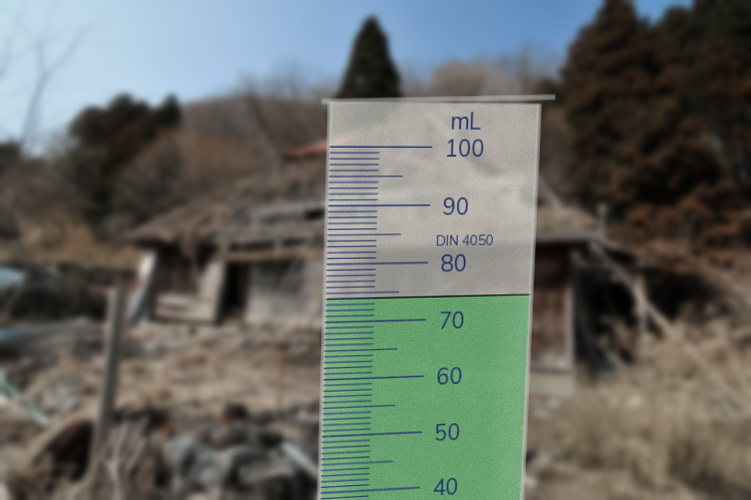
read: value=74 unit=mL
